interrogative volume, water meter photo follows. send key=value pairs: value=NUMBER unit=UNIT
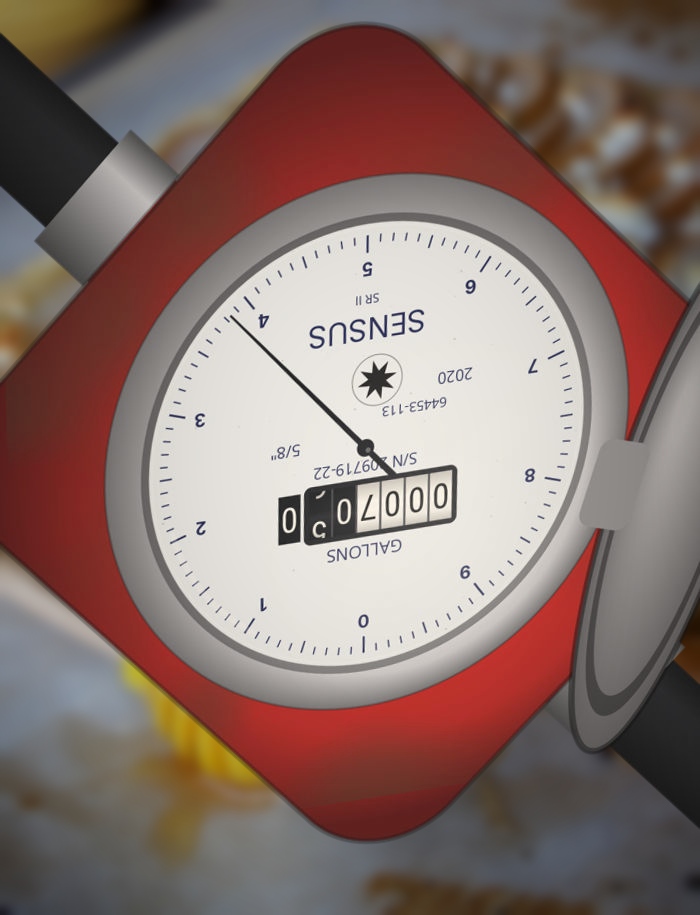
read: value=7053.8 unit=gal
